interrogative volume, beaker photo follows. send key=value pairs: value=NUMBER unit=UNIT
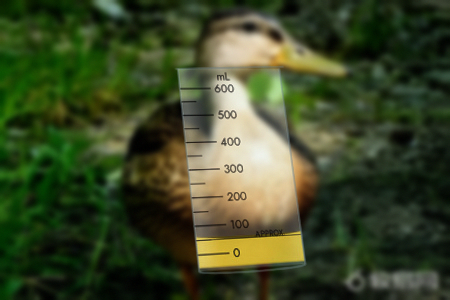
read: value=50 unit=mL
